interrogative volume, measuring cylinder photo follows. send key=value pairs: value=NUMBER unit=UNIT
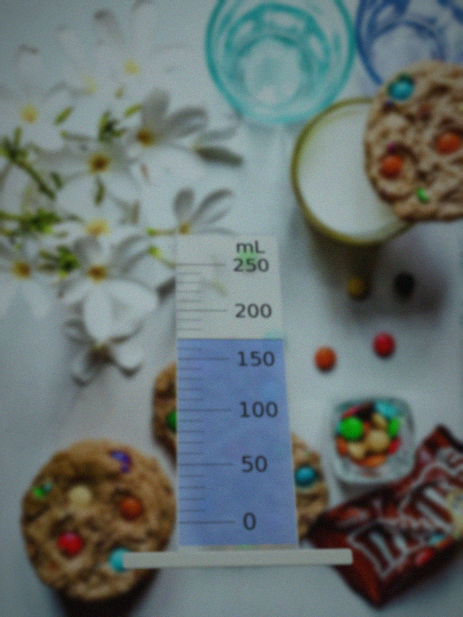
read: value=170 unit=mL
